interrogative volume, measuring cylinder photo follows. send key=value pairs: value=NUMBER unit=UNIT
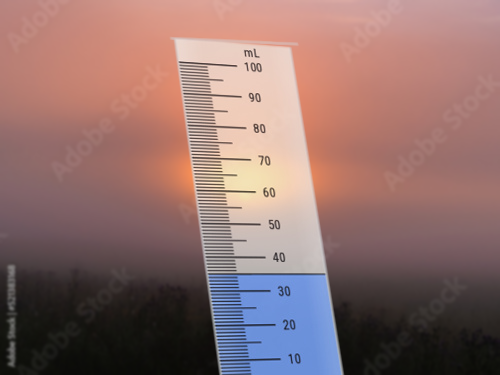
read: value=35 unit=mL
